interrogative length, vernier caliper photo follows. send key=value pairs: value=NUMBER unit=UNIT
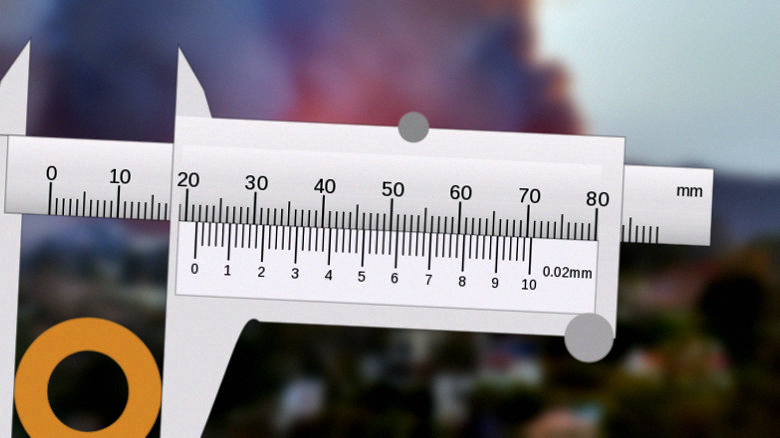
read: value=21.6 unit=mm
